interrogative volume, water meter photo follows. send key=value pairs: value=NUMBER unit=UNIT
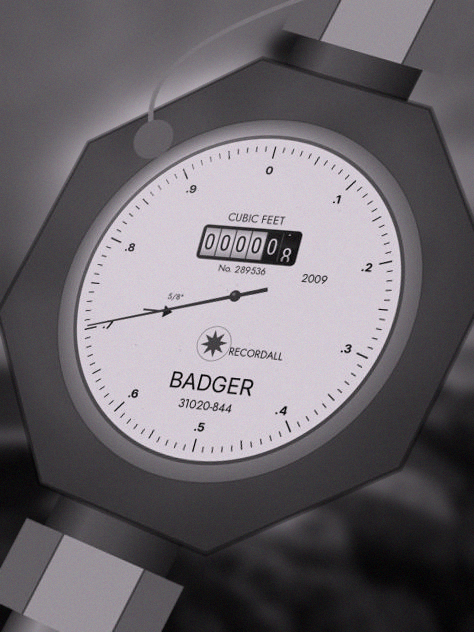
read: value=7.70 unit=ft³
